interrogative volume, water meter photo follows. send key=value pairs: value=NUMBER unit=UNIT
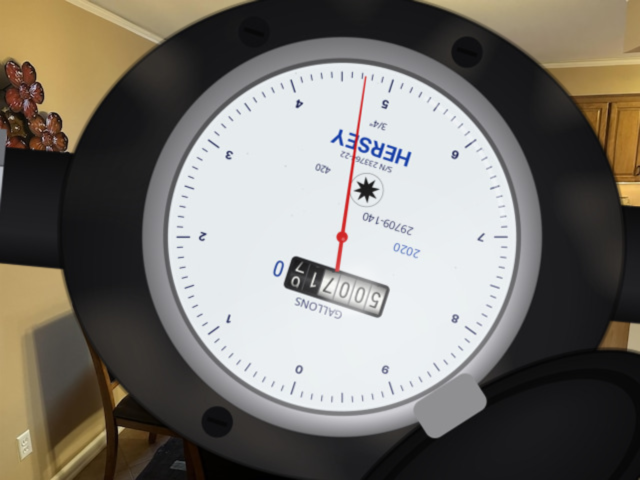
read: value=5007164.7 unit=gal
